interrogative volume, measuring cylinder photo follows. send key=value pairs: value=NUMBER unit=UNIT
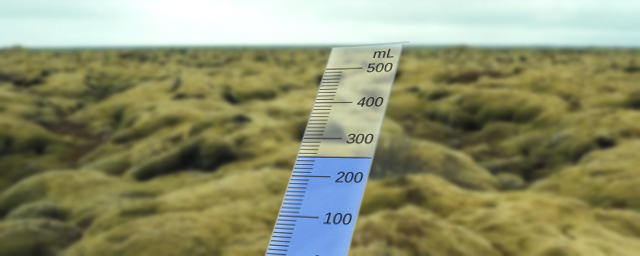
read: value=250 unit=mL
